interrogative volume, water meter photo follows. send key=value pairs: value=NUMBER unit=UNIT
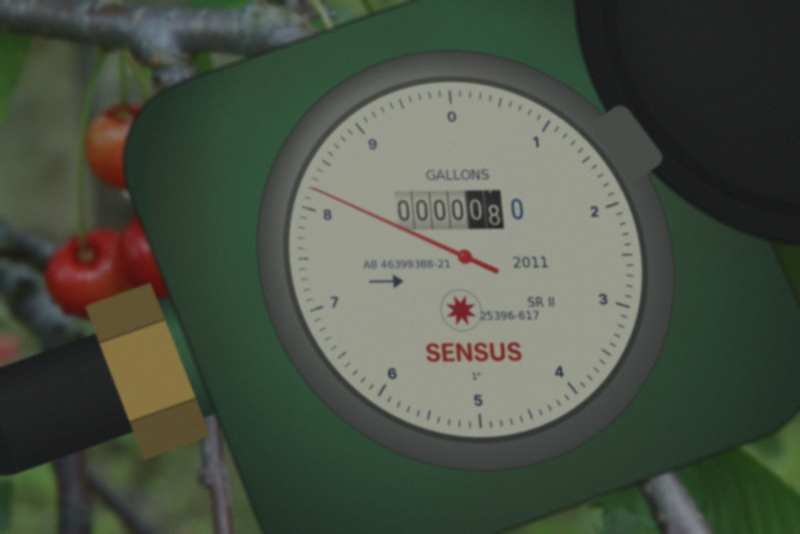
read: value=78.2 unit=gal
